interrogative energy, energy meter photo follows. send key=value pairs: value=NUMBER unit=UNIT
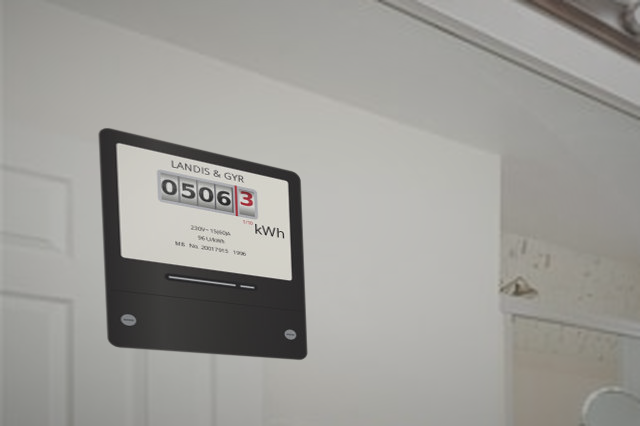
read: value=506.3 unit=kWh
